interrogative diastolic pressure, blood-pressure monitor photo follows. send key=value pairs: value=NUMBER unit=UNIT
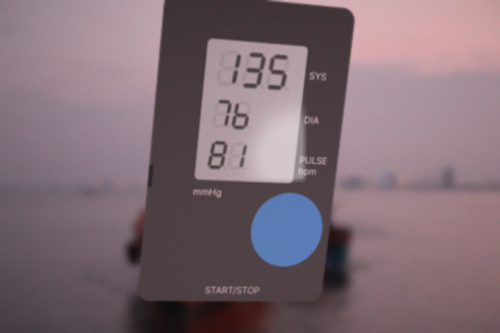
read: value=76 unit=mmHg
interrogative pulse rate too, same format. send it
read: value=81 unit=bpm
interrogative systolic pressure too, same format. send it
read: value=135 unit=mmHg
